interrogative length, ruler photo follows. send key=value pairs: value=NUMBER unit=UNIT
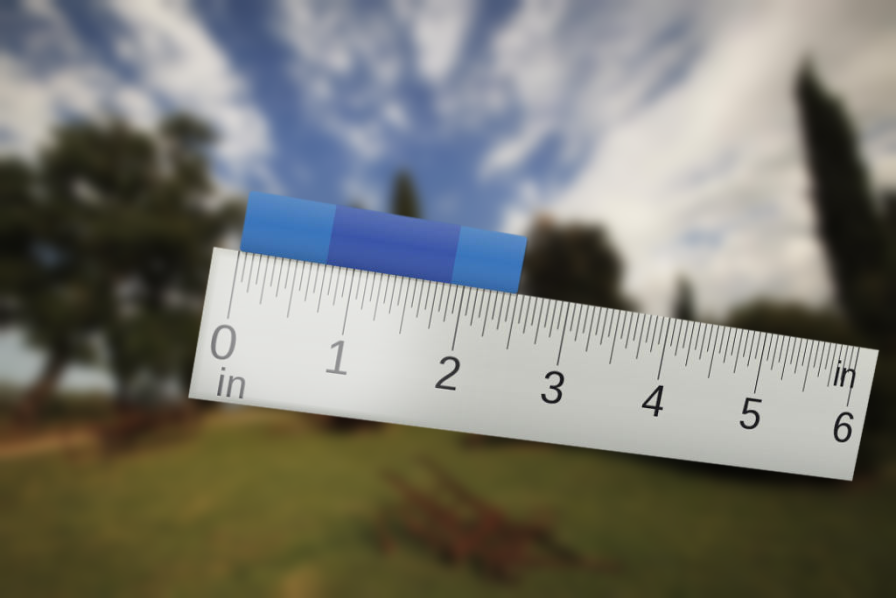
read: value=2.5 unit=in
